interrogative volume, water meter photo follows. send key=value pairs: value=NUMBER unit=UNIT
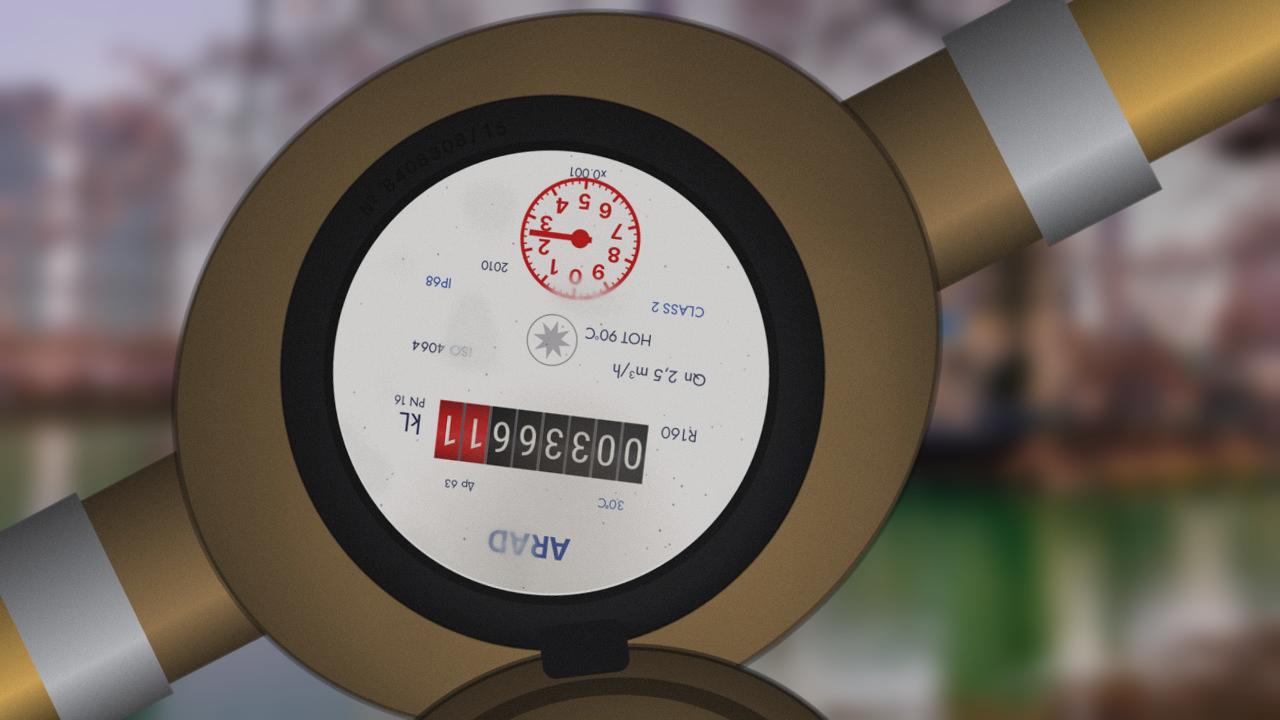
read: value=3366.112 unit=kL
